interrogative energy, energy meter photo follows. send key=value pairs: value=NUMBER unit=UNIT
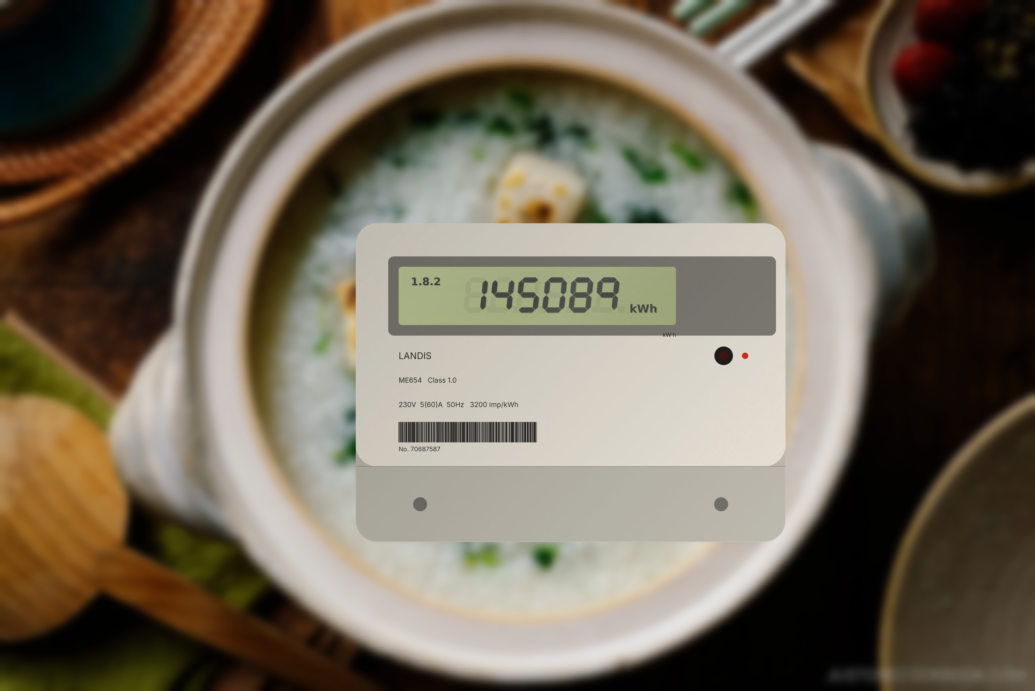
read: value=145089 unit=kWh
